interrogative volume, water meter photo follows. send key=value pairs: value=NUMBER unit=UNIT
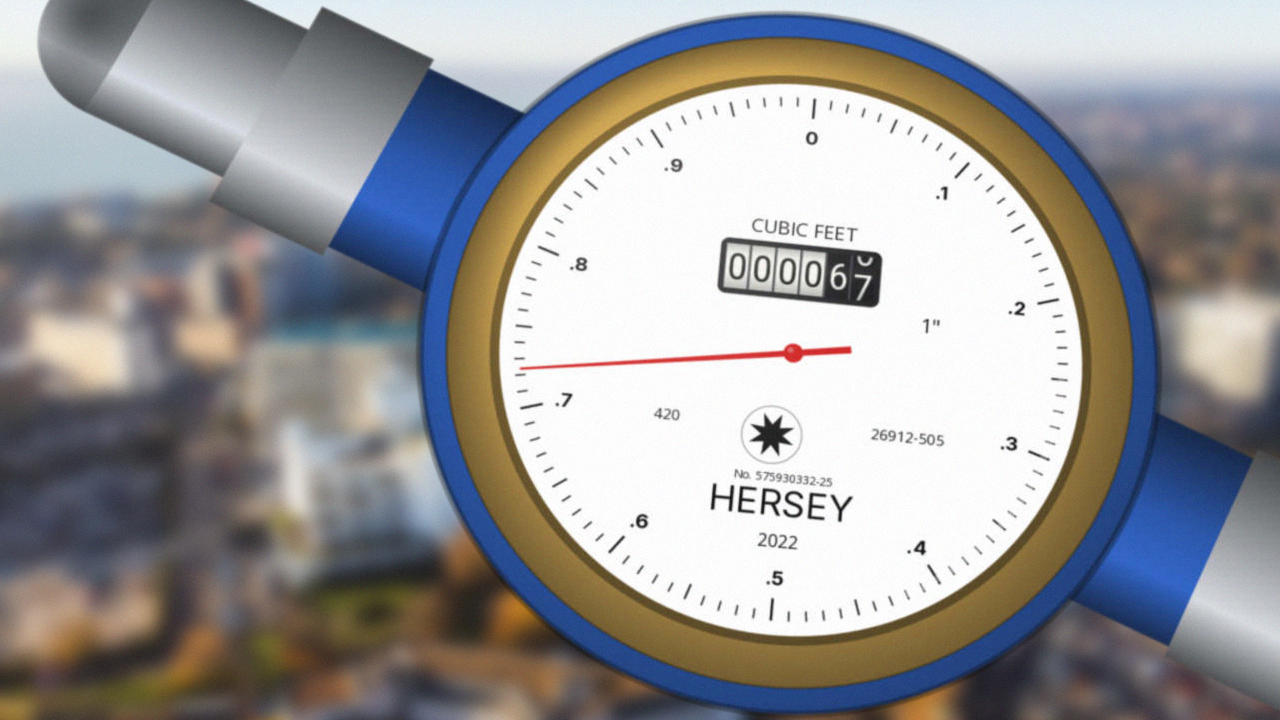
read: value=66.72 unit=ft³
